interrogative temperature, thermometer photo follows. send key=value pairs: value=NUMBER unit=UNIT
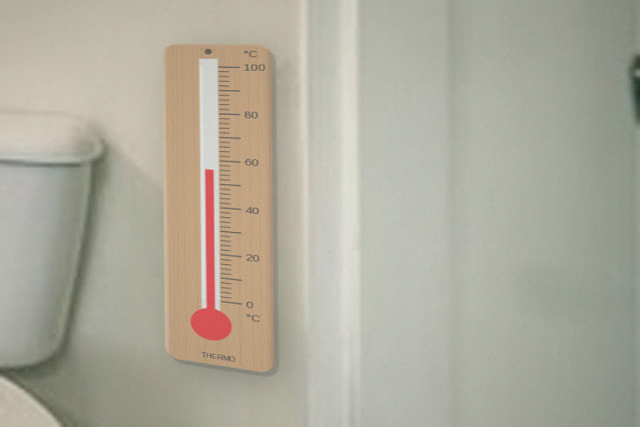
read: value=56 unit=°C
